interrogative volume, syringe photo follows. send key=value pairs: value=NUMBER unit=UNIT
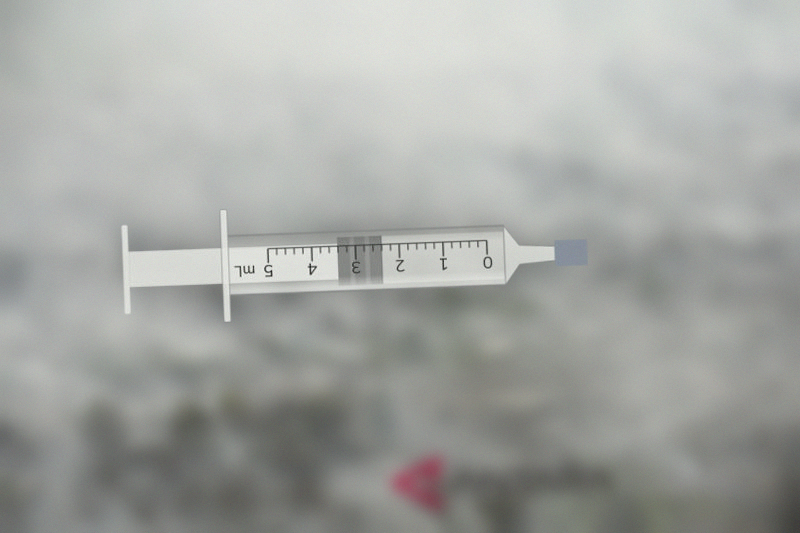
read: value=2.4 unit=mL
